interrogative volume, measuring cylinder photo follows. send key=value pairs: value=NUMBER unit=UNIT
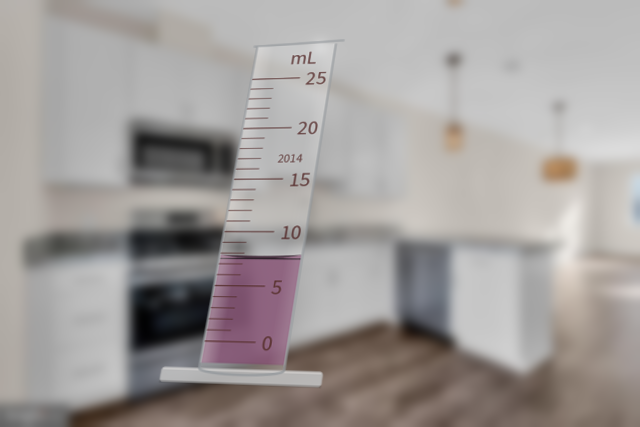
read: value=7.5 unit=mL
